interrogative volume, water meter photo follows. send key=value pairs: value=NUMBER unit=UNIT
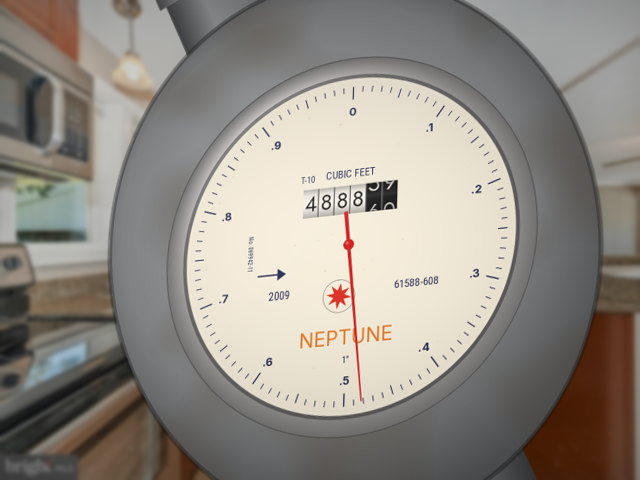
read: value=488859.48 unit=ft³
